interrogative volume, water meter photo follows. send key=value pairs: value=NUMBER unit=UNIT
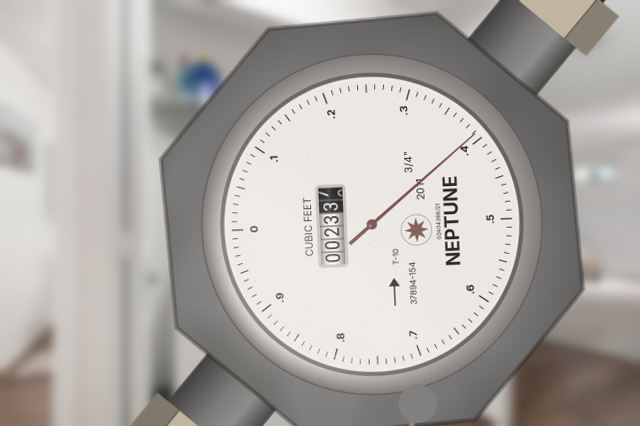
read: value=2337.39 unit=ft³
